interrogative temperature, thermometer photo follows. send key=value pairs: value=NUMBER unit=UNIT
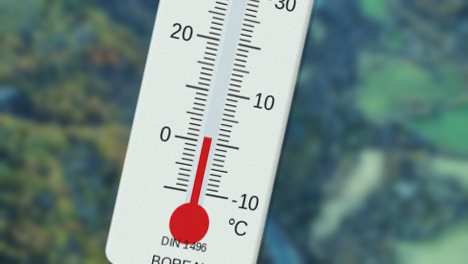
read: value=1 unit=°C
